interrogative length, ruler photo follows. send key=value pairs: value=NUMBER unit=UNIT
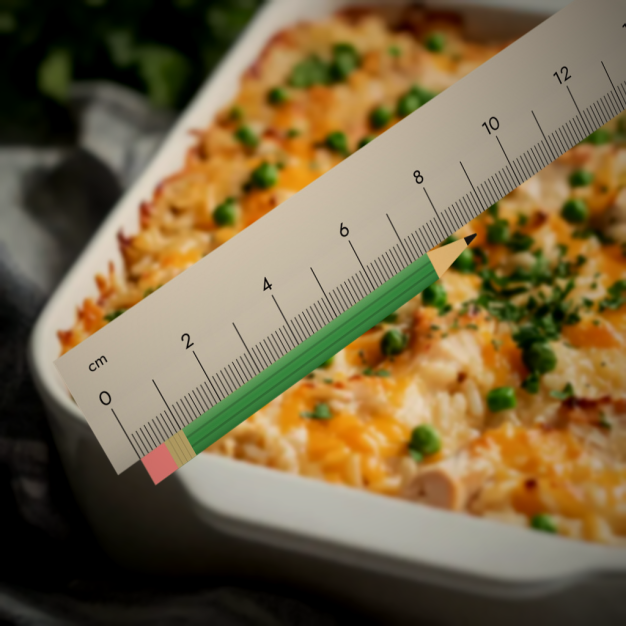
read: value=8.6 unit=cm
